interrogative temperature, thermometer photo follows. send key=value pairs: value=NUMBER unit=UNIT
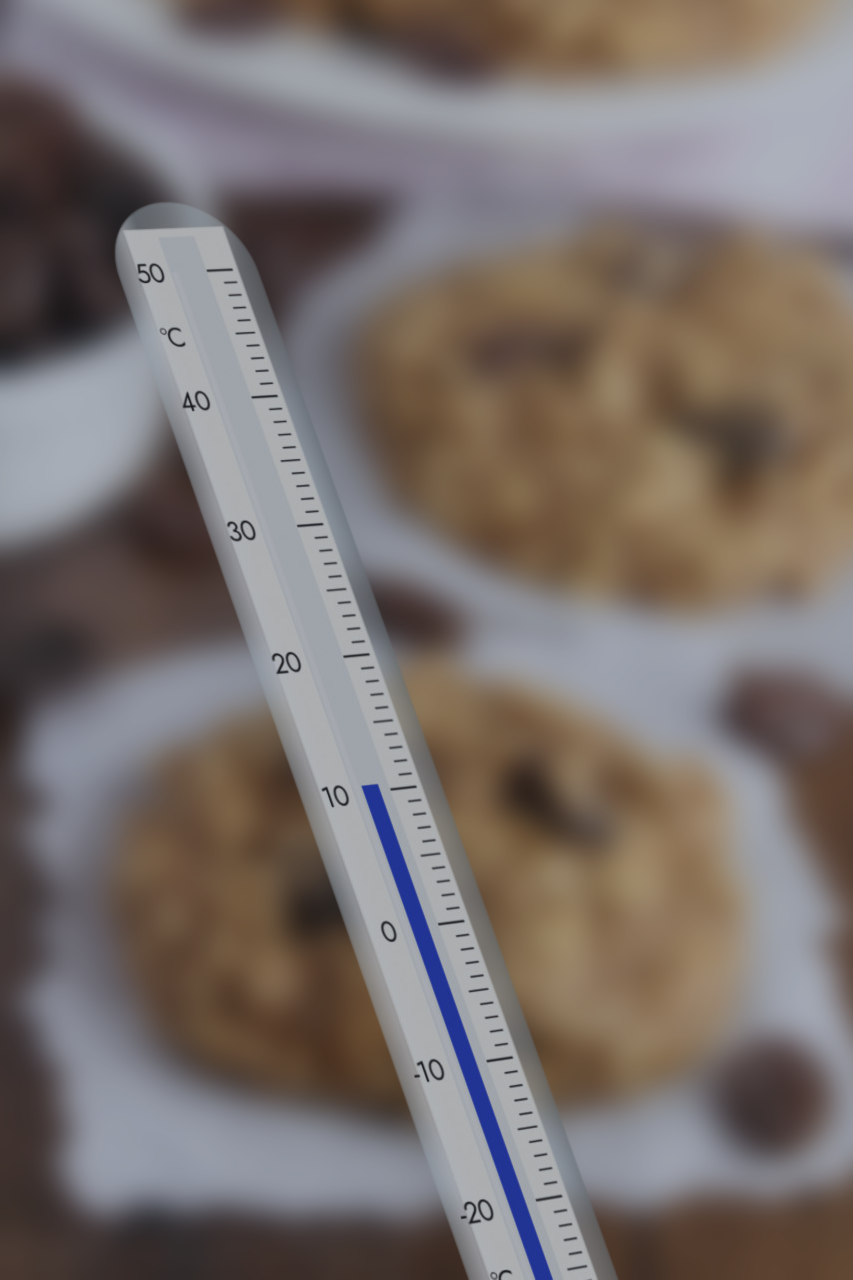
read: value=10.5 unit=°C
